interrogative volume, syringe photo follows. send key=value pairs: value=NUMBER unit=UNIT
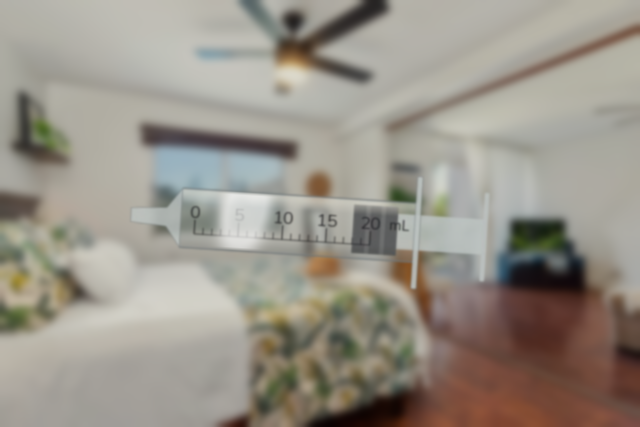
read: value=18 unit=mL
